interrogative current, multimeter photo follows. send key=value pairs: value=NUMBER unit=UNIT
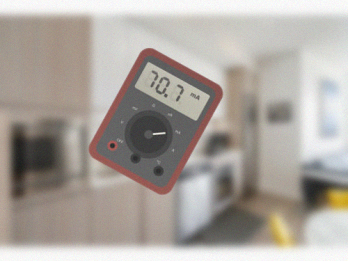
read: value=70.7 unit=mA
